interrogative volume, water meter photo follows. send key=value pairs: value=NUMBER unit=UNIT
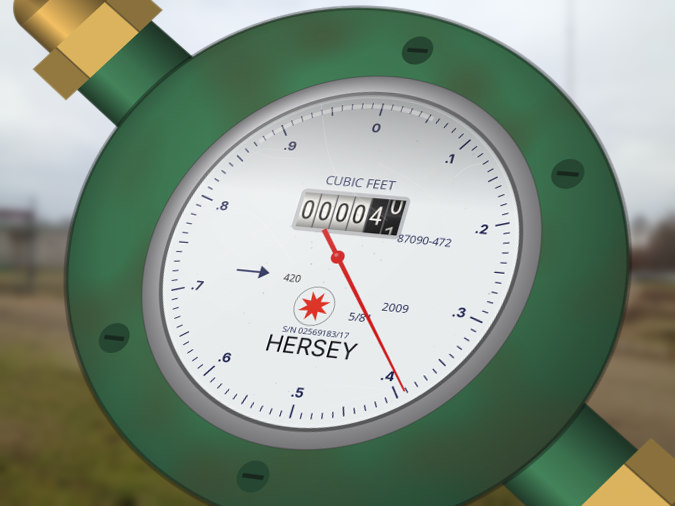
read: value=40.39 unit=ft³
